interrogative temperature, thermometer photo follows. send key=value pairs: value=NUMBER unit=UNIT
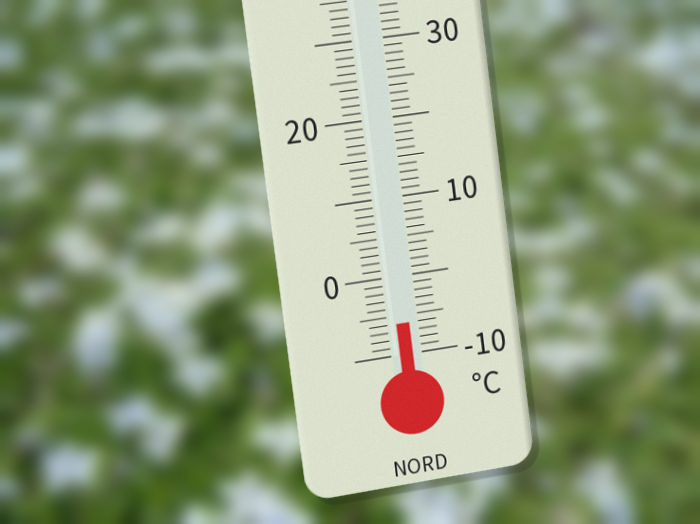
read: value=-6 unit=°C
